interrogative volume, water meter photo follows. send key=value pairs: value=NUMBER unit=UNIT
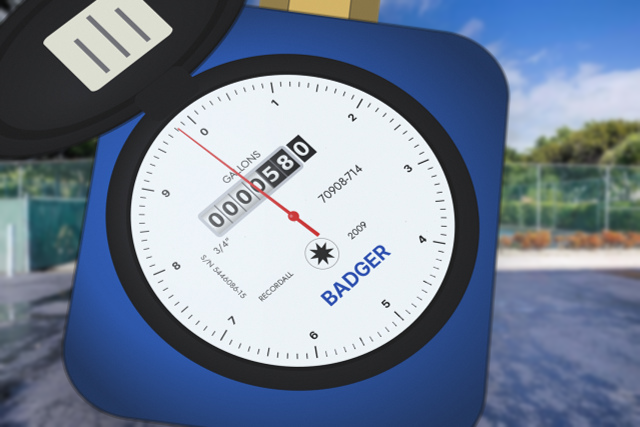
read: value=579.8 unit=gal
